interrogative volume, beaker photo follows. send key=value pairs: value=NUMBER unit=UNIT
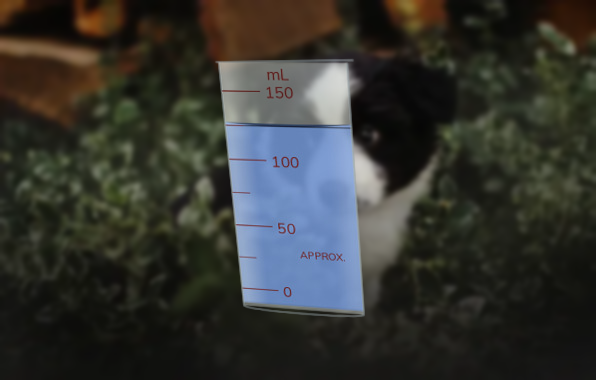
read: value=125 unit=mL
